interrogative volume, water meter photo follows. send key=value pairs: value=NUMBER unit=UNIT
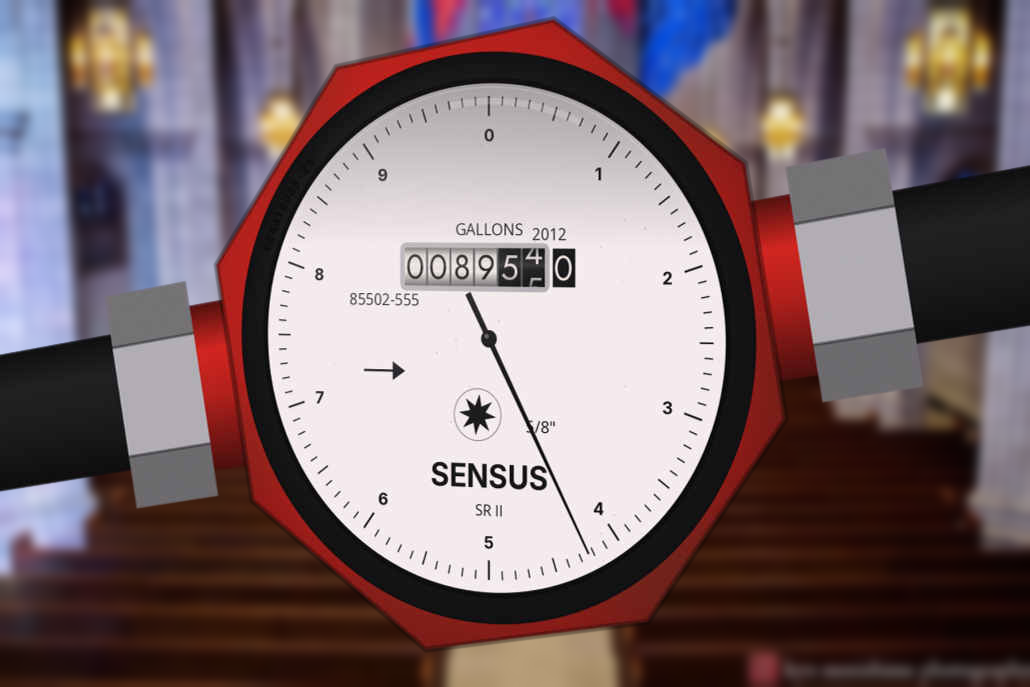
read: value=89544.2 unit=gal
